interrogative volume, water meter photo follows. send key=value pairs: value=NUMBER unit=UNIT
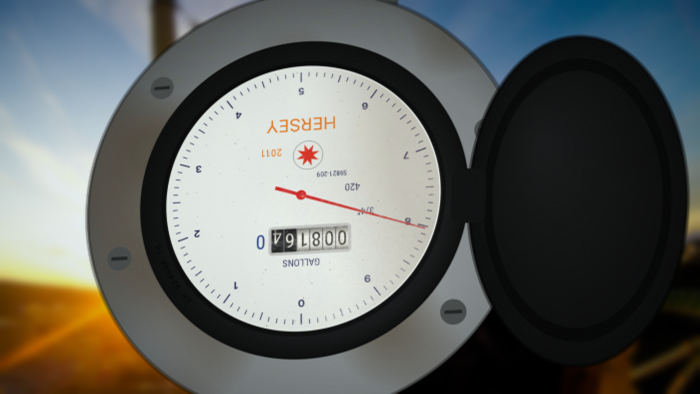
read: value=81638.0 unit=gal
